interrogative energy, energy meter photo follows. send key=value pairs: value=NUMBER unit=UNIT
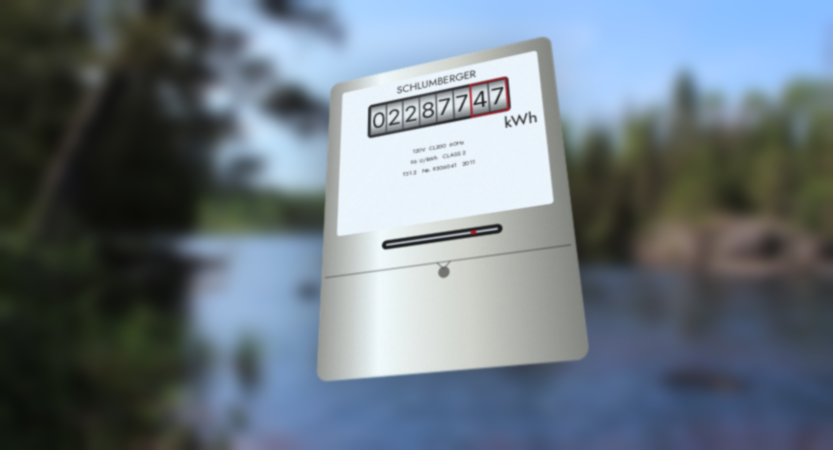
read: value=22877.47 unit=kWh
